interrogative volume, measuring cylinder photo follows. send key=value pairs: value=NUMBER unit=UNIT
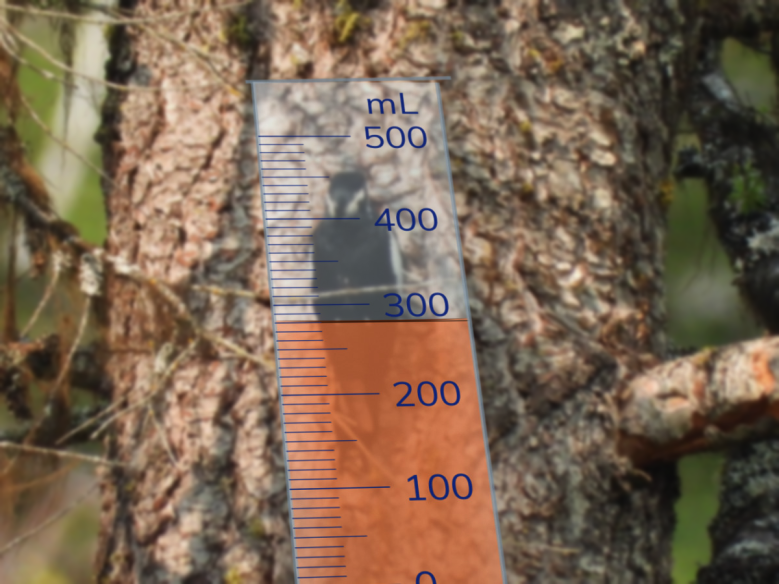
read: value=280 unit=mL
